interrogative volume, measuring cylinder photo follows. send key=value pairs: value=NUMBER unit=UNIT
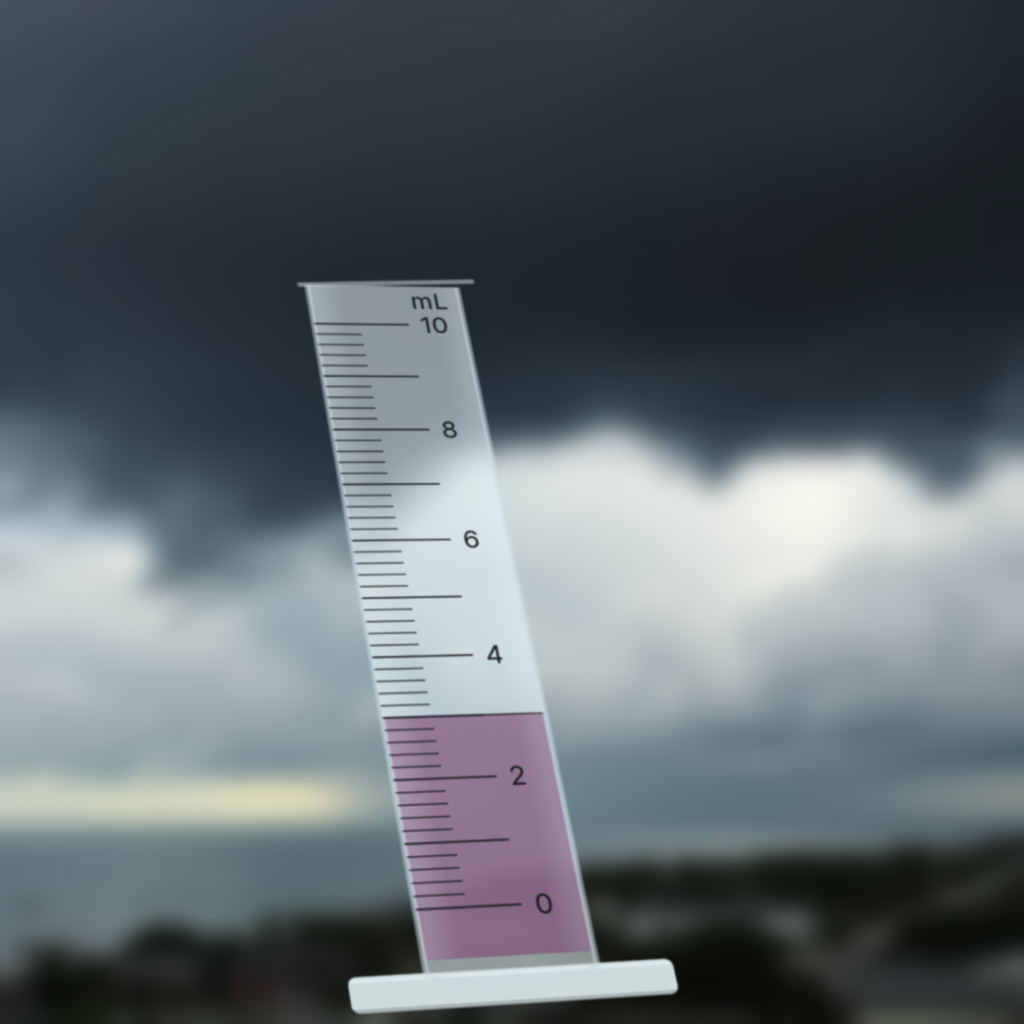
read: value=3 unit=mL
